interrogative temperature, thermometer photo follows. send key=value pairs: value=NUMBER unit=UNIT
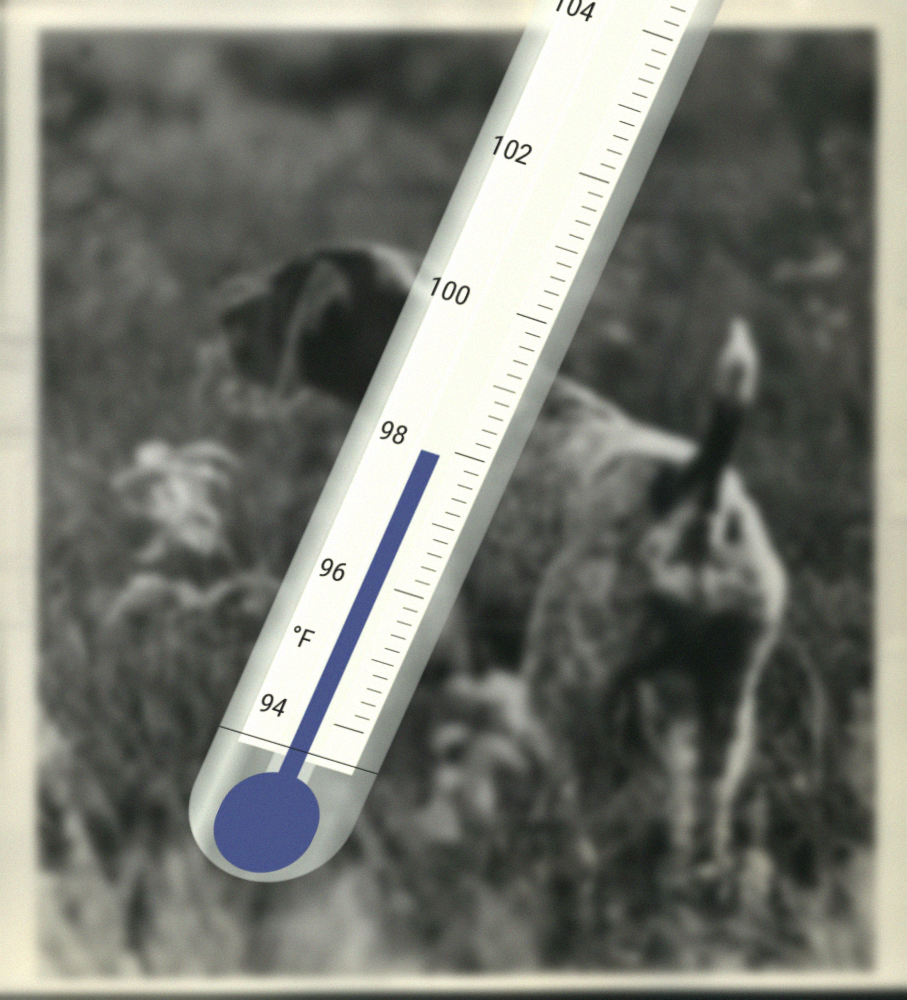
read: value=97.9 unit=°F
